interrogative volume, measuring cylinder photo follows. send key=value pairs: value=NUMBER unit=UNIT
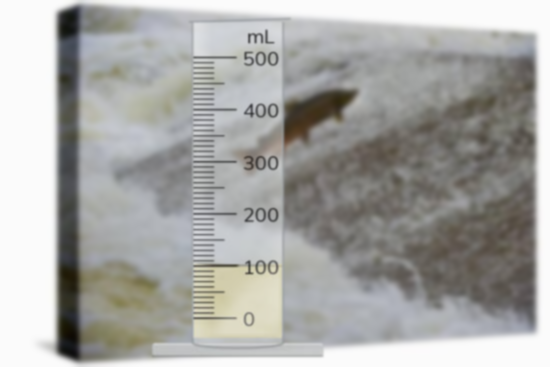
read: value=100 unit=mL
